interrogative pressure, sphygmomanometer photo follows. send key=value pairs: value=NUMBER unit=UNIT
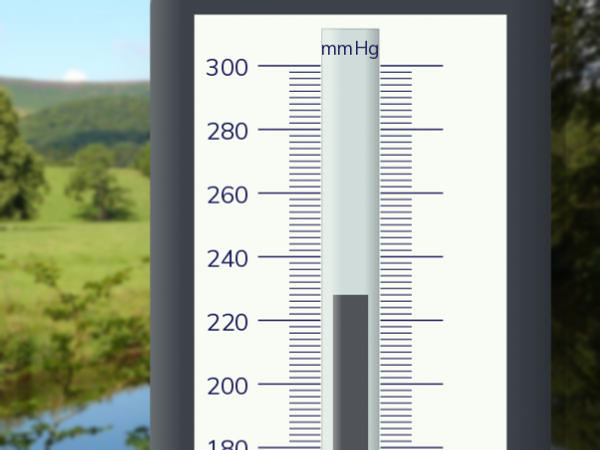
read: value=228 unit=mmHg
